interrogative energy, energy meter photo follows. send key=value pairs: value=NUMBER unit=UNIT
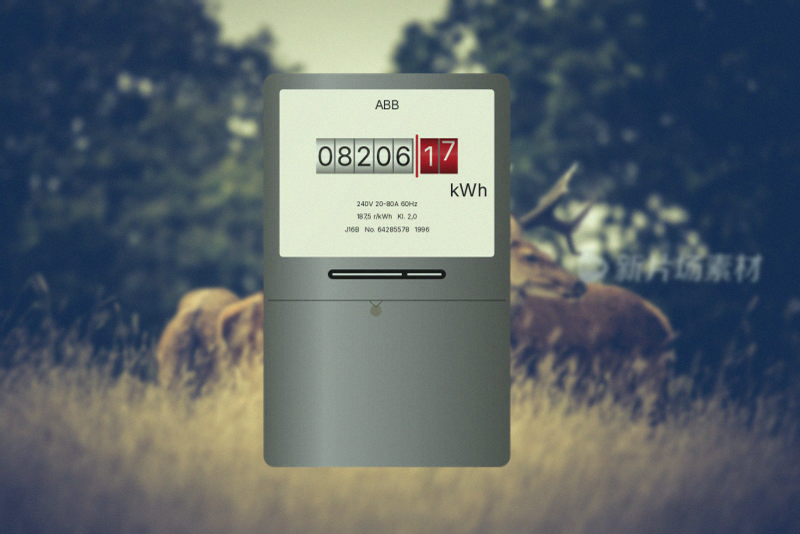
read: value=8206.17 unit=kWh
